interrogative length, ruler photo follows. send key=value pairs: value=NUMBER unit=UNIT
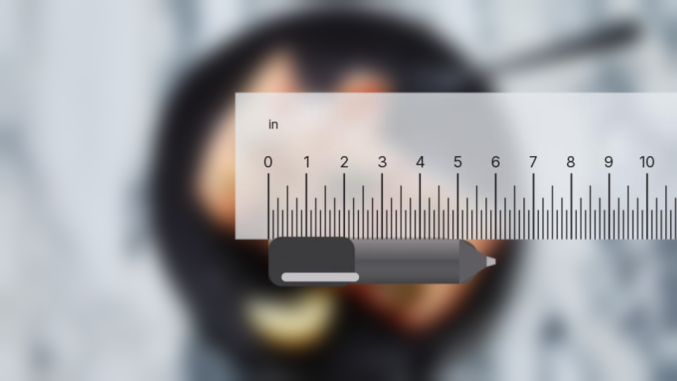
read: value=6 unit=in
